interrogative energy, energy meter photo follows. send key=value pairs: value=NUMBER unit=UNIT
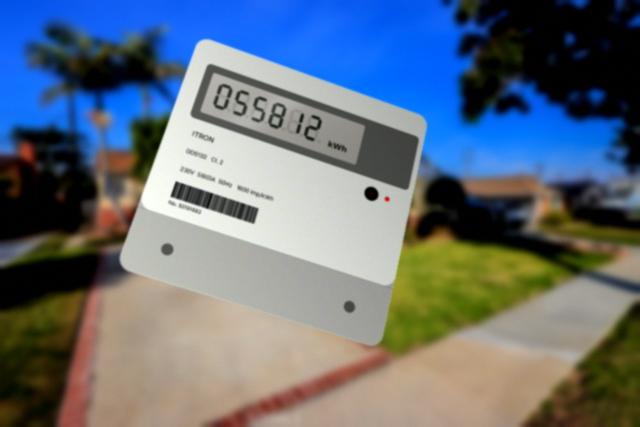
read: value=55812 unit=kWh
